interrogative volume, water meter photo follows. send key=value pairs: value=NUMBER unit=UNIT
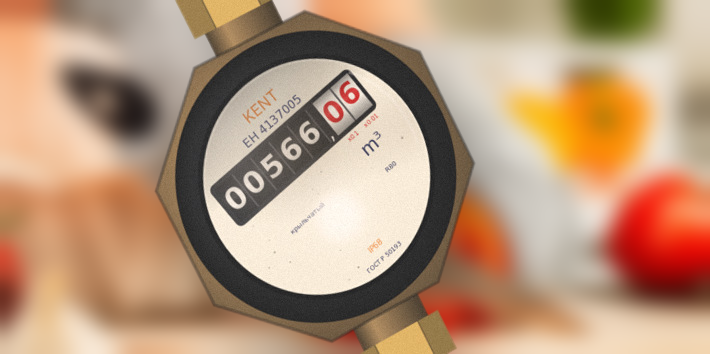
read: value=566.06 unit=m³
